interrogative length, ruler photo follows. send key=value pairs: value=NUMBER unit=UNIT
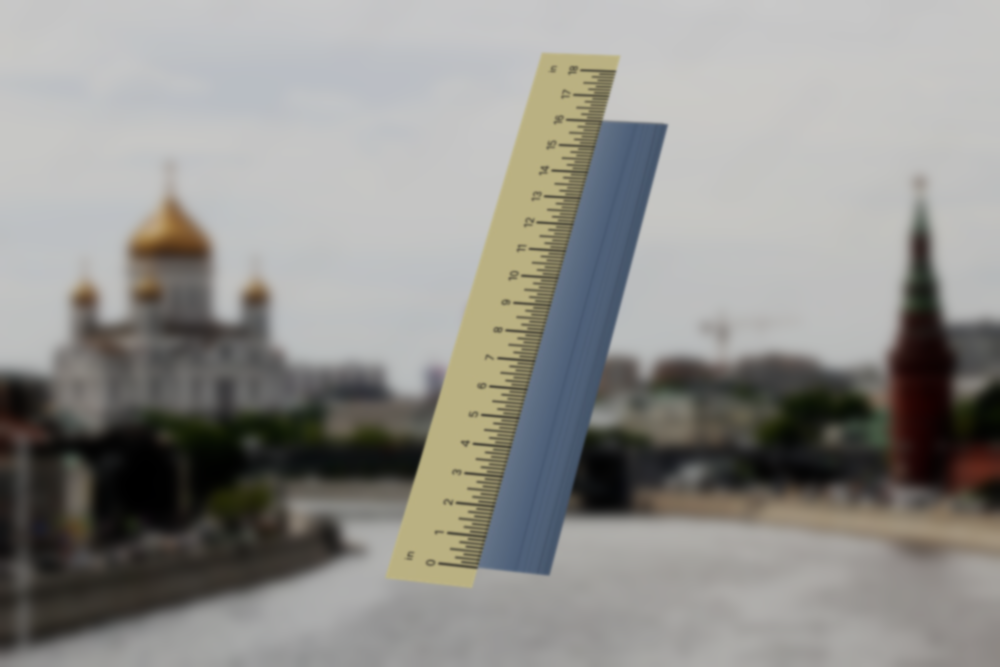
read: value=16 unit=in
